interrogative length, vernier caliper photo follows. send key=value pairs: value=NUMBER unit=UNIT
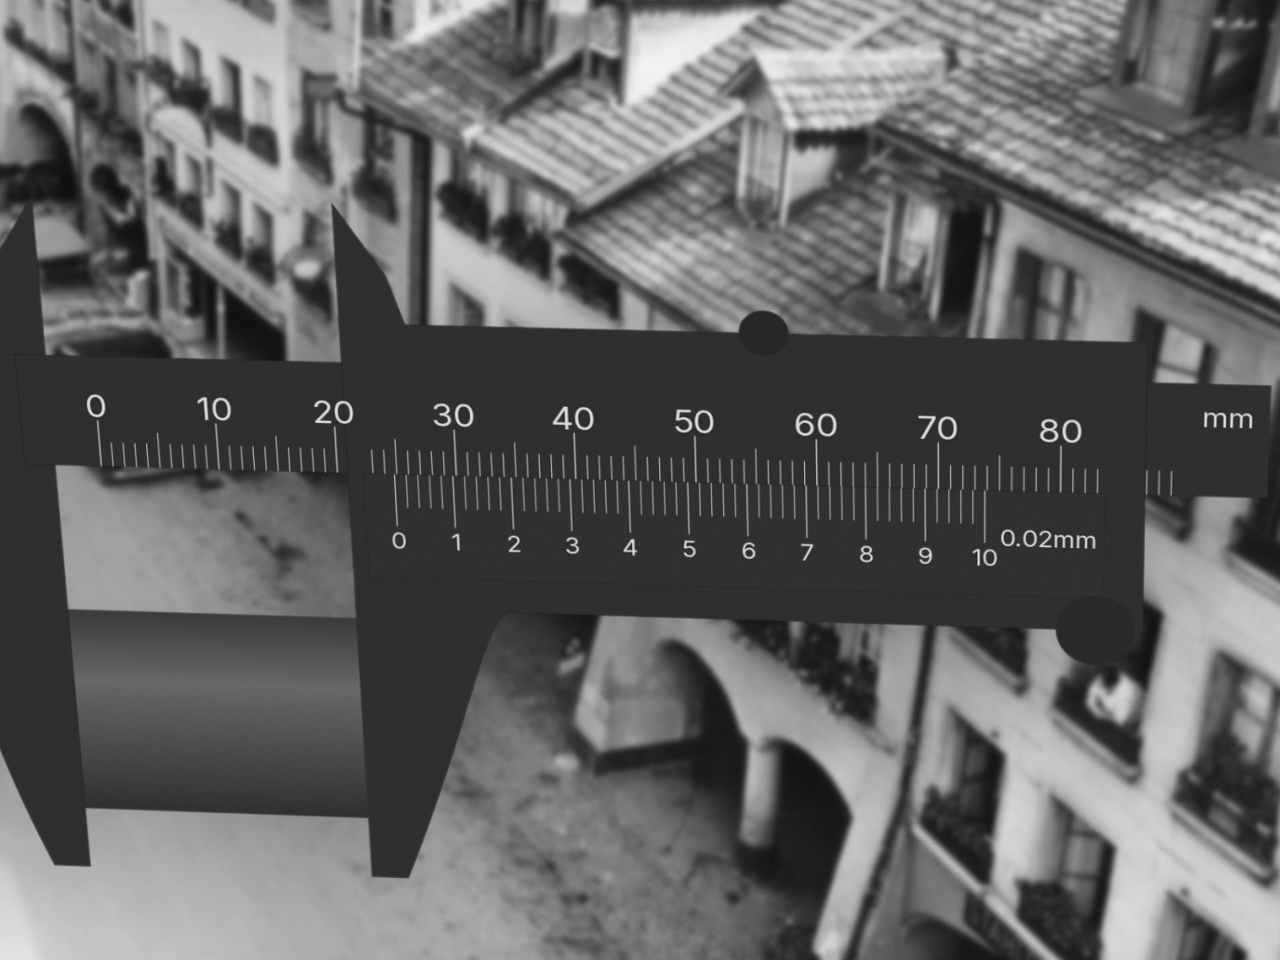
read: value=24.8 unit=mm
